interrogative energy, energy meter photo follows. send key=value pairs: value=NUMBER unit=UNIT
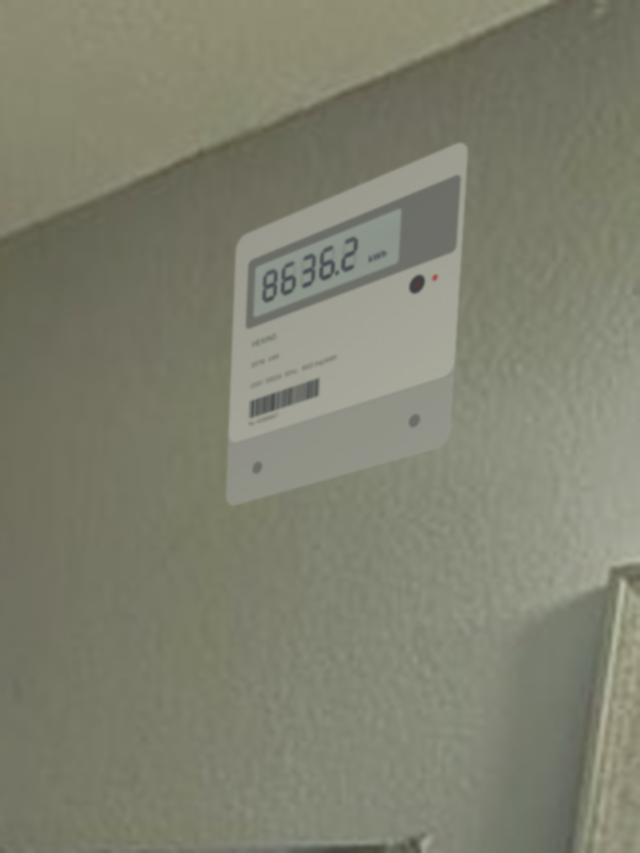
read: value=8636.2 unit=kWh
